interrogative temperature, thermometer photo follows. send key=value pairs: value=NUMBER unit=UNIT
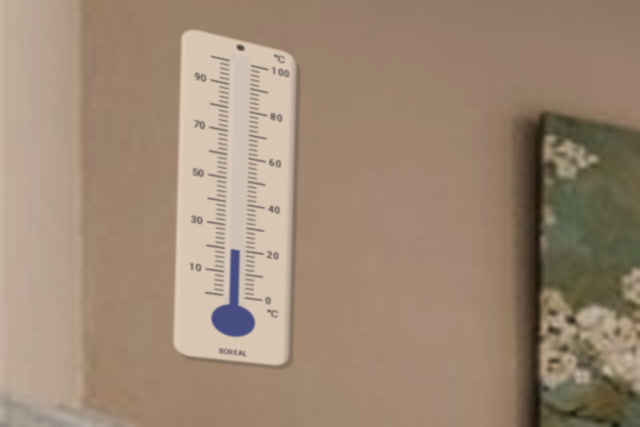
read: value=20 unit=°C
